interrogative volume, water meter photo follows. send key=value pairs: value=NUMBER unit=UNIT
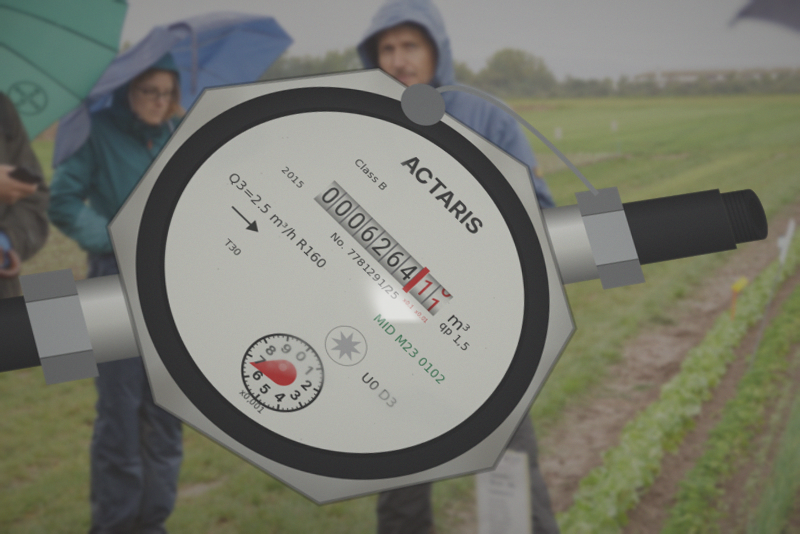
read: value=6264.106 unit=m³
